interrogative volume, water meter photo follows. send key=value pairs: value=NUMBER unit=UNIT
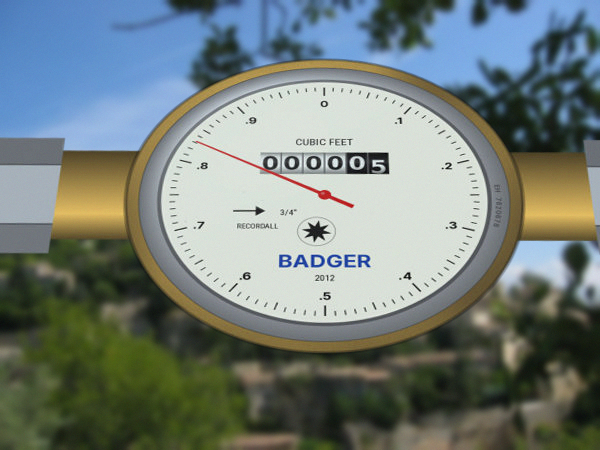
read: value=4.83 unit=ft³
